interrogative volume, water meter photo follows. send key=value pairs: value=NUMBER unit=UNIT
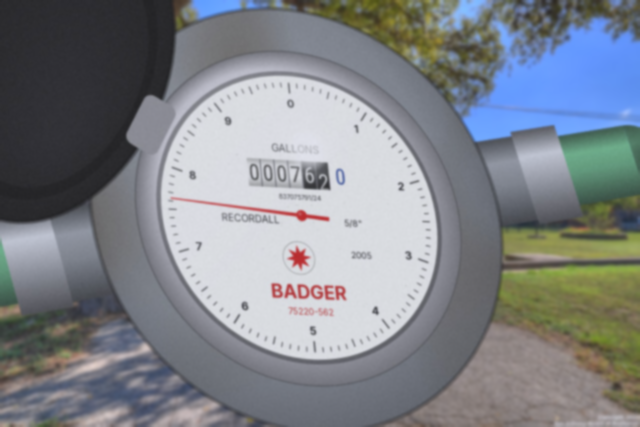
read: value=7617.6 unit=gal
